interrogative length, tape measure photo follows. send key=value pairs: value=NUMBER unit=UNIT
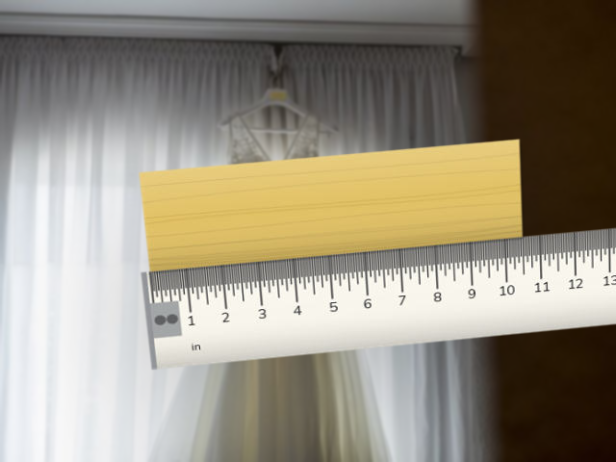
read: value=10.5 unit=in
